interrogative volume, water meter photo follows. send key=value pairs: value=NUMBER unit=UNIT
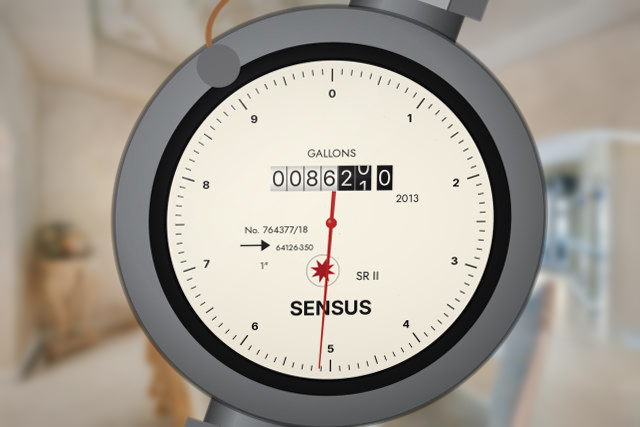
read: value=86205.1 unit=gal
